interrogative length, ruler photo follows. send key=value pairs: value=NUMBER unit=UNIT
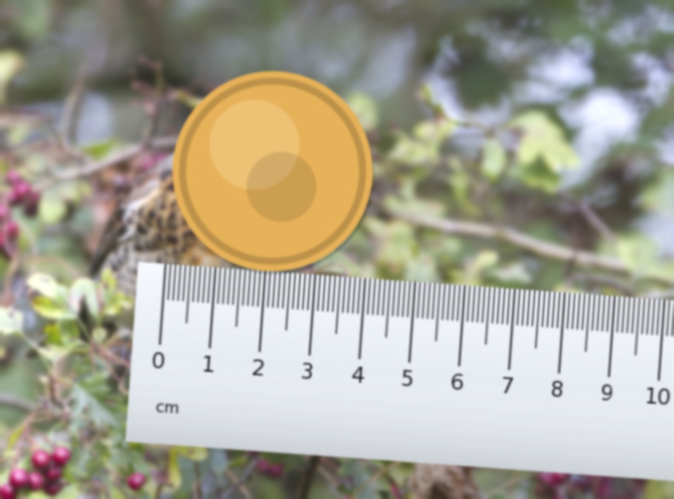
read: value=4 unit=cm
